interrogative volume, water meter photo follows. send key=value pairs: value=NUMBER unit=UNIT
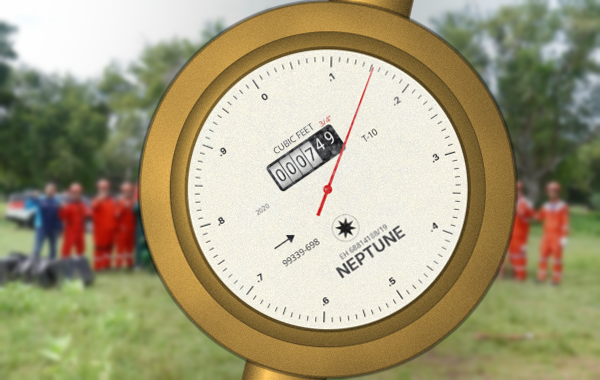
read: value=749.15 unit=ft³
